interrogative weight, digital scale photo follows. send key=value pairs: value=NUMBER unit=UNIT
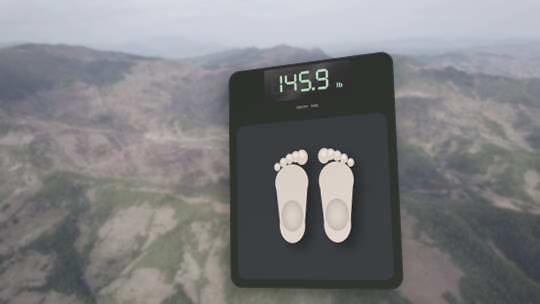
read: value=145.9 unit=lb
